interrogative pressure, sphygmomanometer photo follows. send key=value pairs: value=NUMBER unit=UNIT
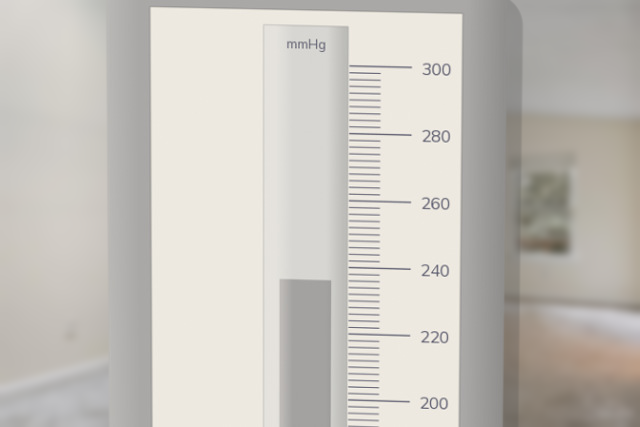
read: value=236 unit=mmHg
